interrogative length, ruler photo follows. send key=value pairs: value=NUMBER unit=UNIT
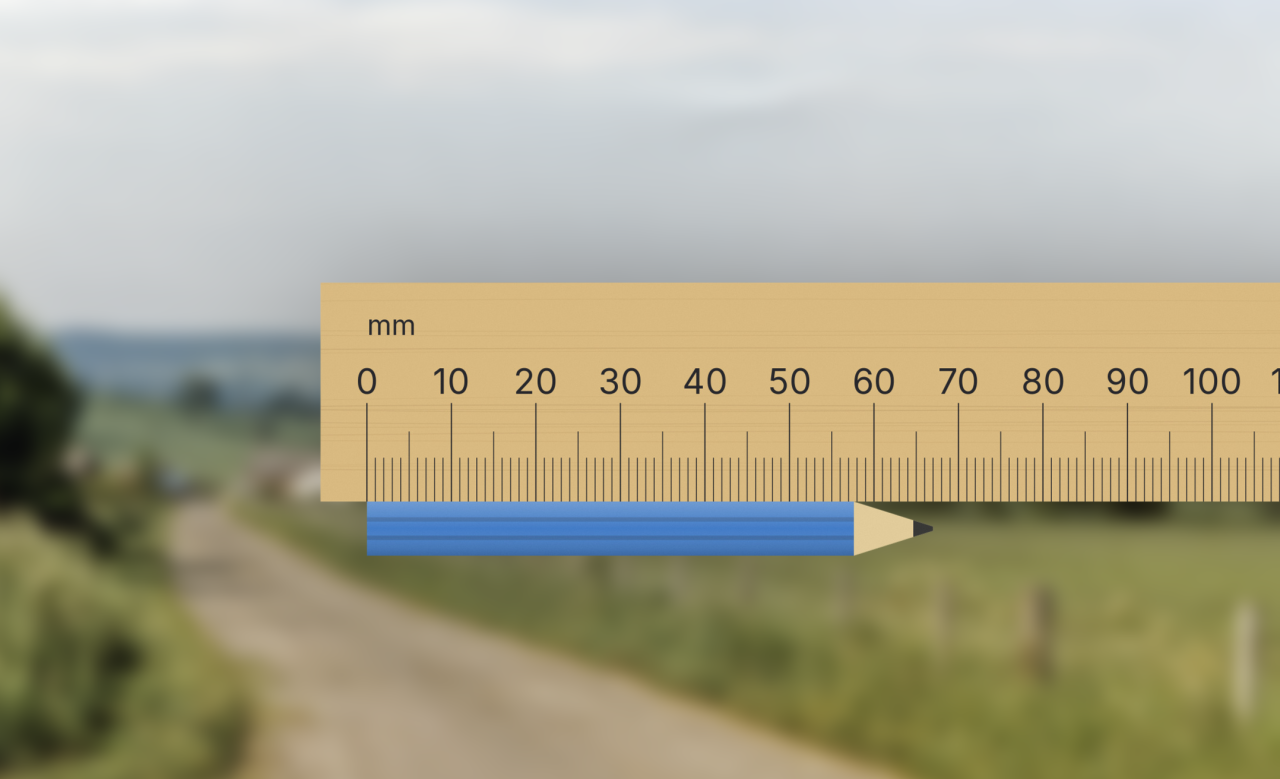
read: value=67 unit=mm
